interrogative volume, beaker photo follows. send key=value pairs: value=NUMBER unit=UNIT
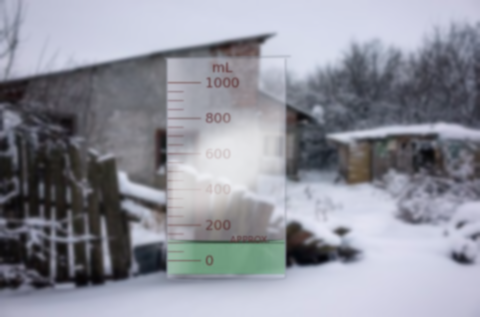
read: value=100 unit=mL
